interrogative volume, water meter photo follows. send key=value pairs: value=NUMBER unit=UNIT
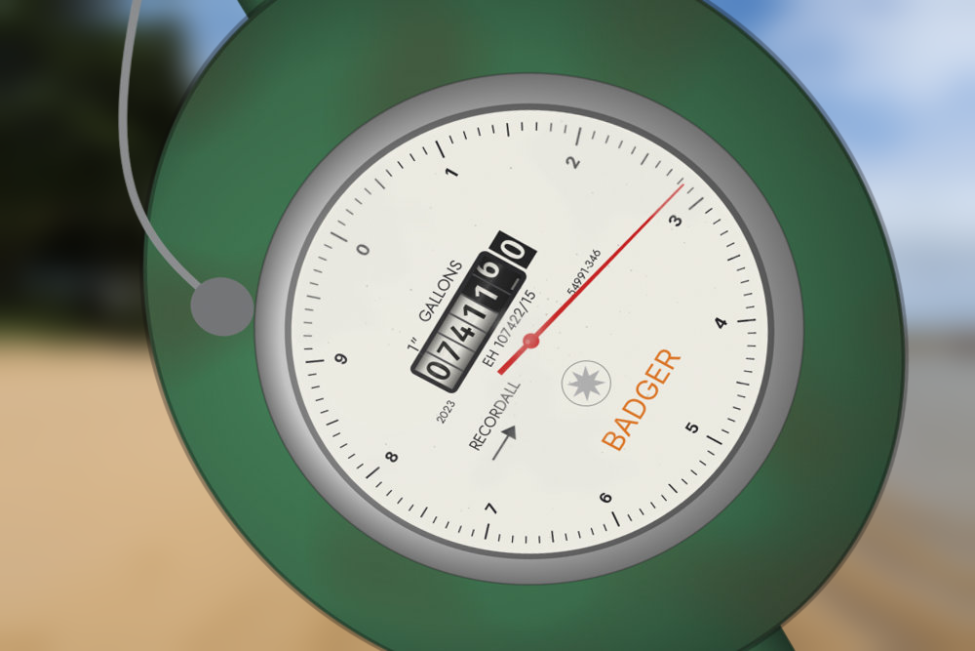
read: value=741162.8 unit=gal
